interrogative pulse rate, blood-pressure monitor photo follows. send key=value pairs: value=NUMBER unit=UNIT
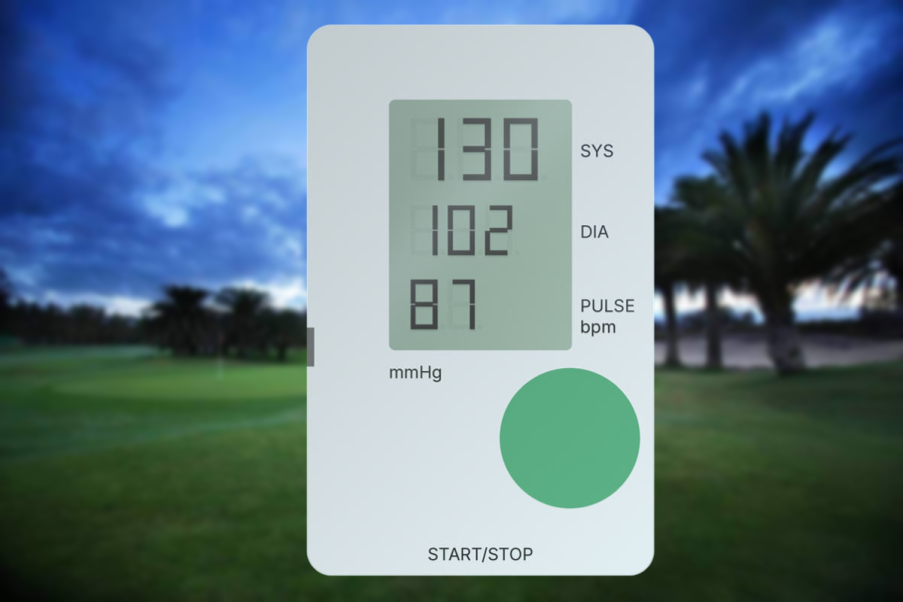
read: value=87 unit=bpm
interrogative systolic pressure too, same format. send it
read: value=130 unit=mmHg
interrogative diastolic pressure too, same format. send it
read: value=102 unit=mmHg
